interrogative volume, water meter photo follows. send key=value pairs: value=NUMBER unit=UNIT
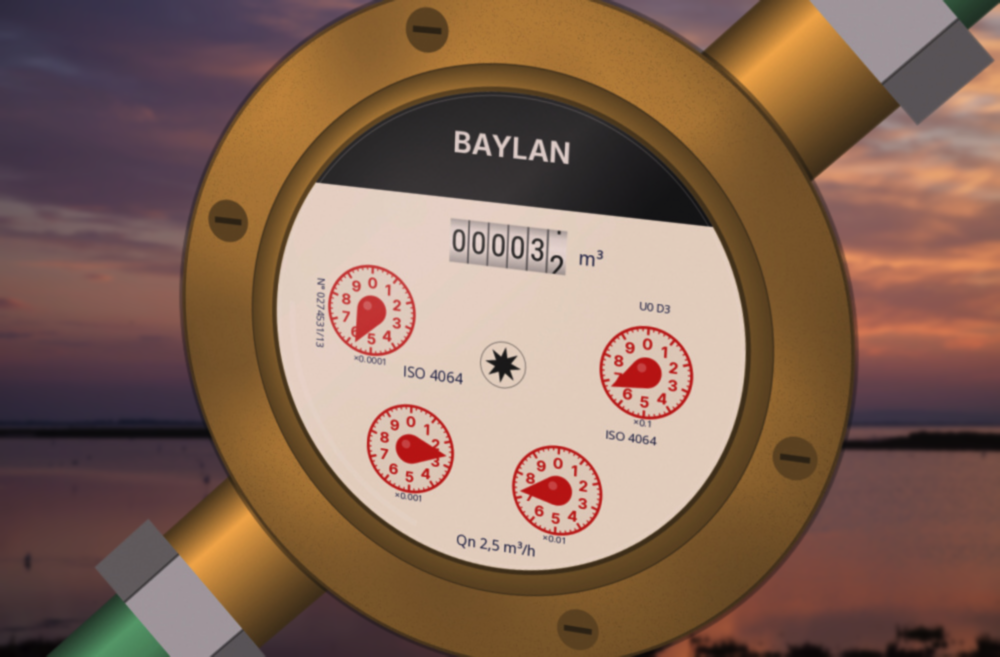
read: value=31.6725 unit=m³
